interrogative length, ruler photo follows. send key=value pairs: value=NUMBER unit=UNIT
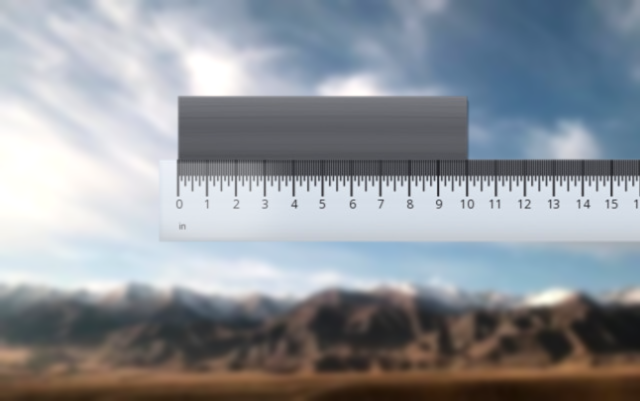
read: value=10 unit=in
